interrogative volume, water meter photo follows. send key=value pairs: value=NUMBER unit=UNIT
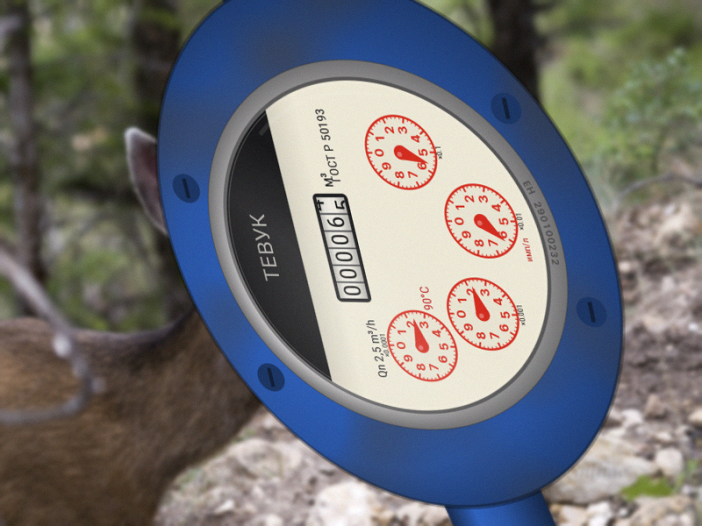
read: value=64.5622 unit=m³
